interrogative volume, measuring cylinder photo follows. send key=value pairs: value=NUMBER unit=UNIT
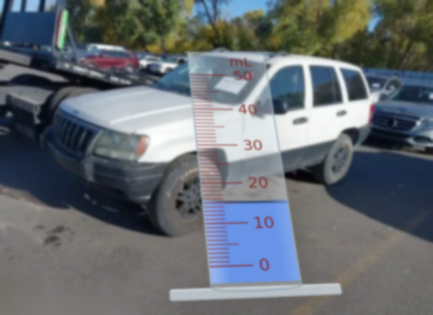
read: value=15 unit=mL
